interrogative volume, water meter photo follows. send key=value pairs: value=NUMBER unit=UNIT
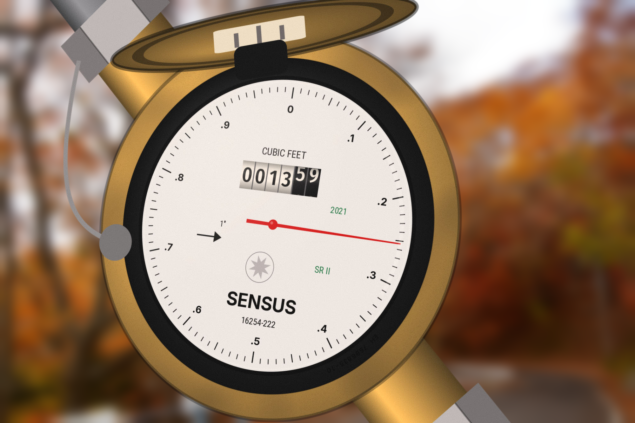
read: value=1359.25 unit=ft³
